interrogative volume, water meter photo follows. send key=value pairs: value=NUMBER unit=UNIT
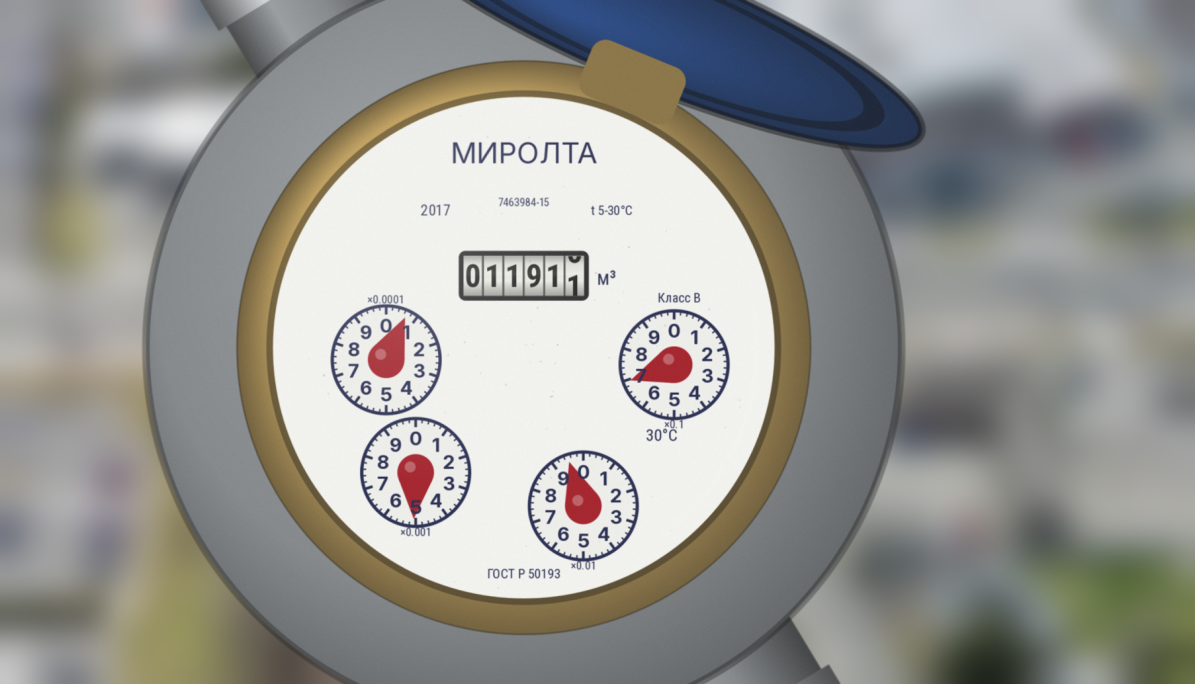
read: value=11910.6950 unit=m³
